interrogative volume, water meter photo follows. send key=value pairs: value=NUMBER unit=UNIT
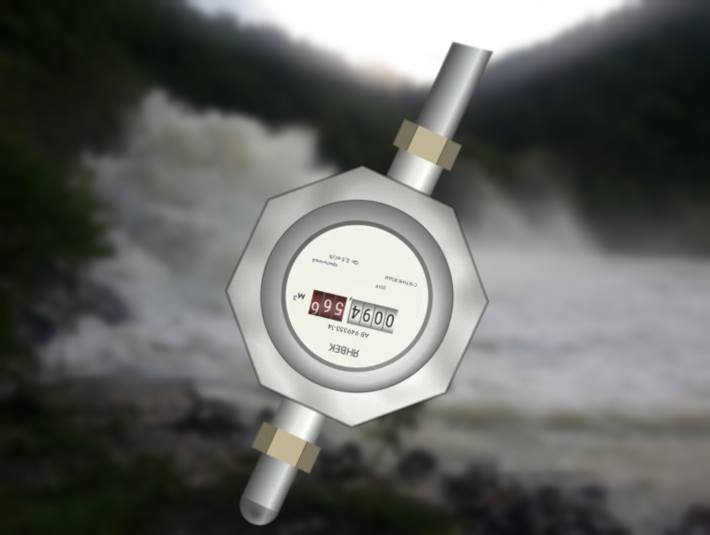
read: value=94.566 unit=m³
